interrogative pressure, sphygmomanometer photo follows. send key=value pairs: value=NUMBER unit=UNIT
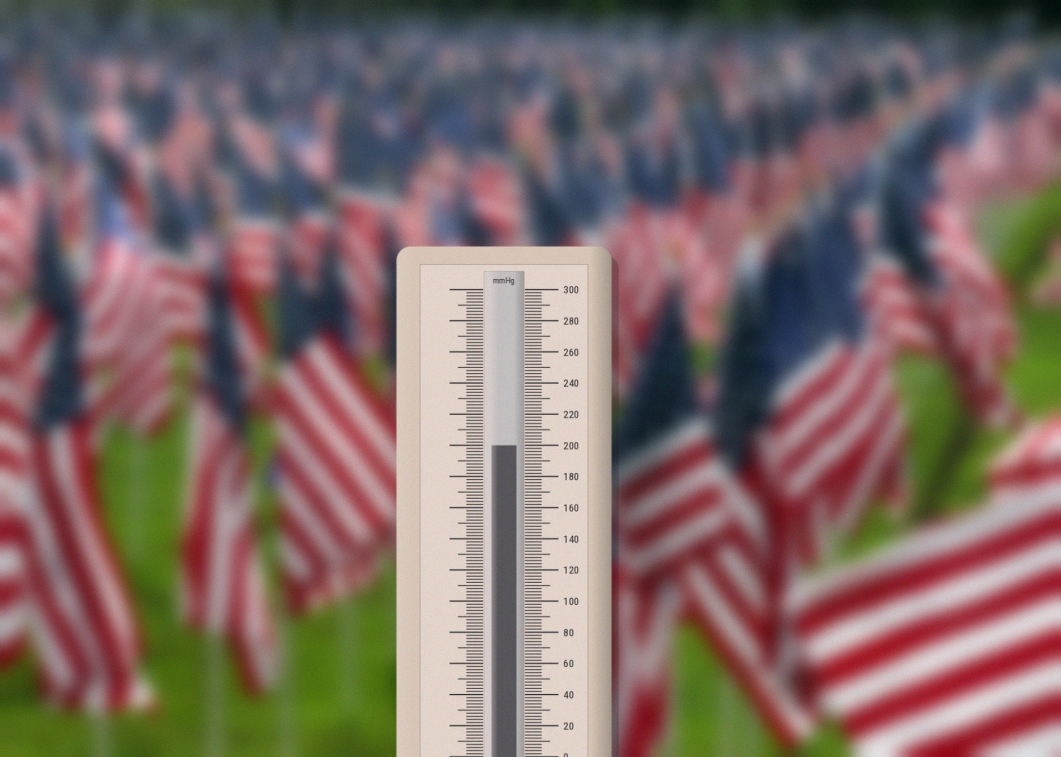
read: value=200 unit=mmHg
